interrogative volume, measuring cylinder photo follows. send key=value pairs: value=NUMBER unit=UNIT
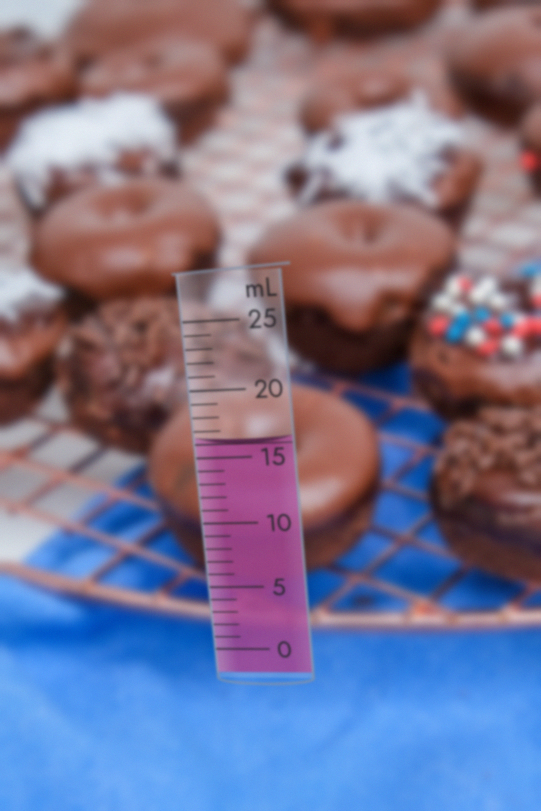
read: value=16 unit=mL
